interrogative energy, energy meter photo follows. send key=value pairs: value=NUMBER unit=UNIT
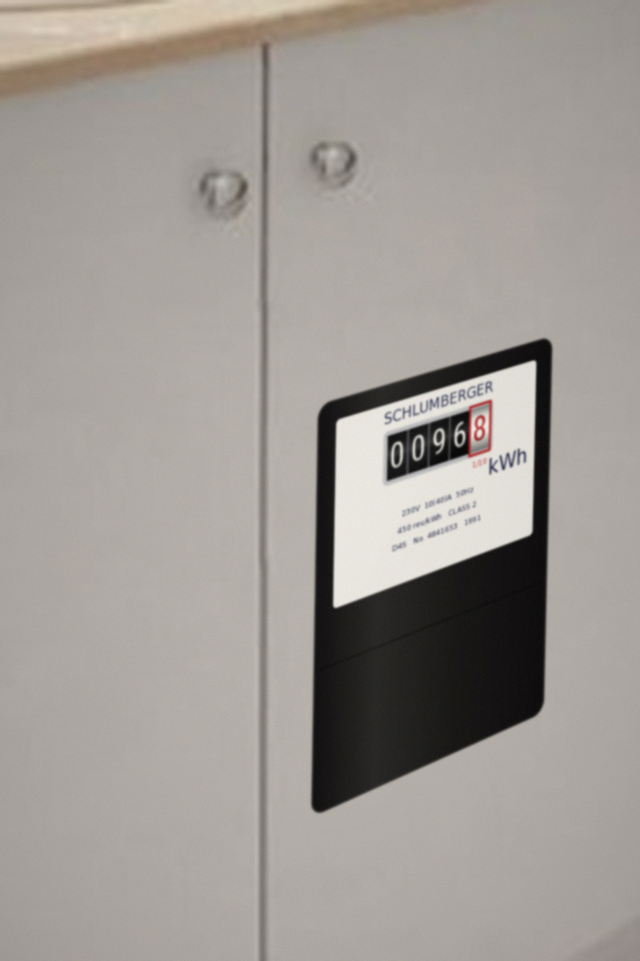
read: value=96.8 unit=kWh
